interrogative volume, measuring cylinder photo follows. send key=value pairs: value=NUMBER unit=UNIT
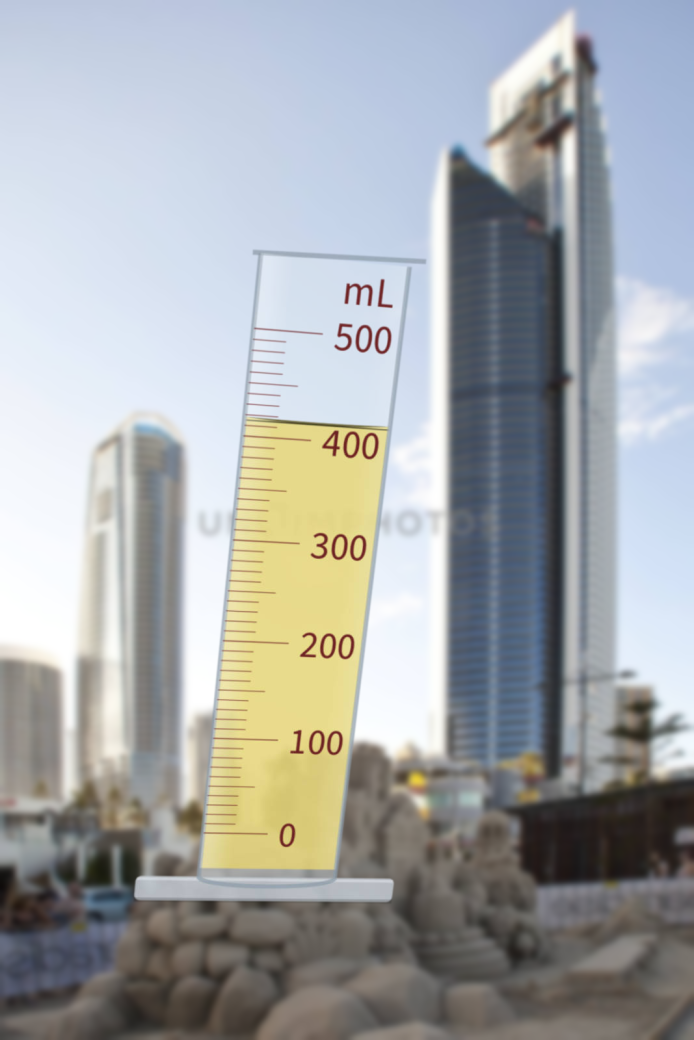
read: value=415 unit=mL
